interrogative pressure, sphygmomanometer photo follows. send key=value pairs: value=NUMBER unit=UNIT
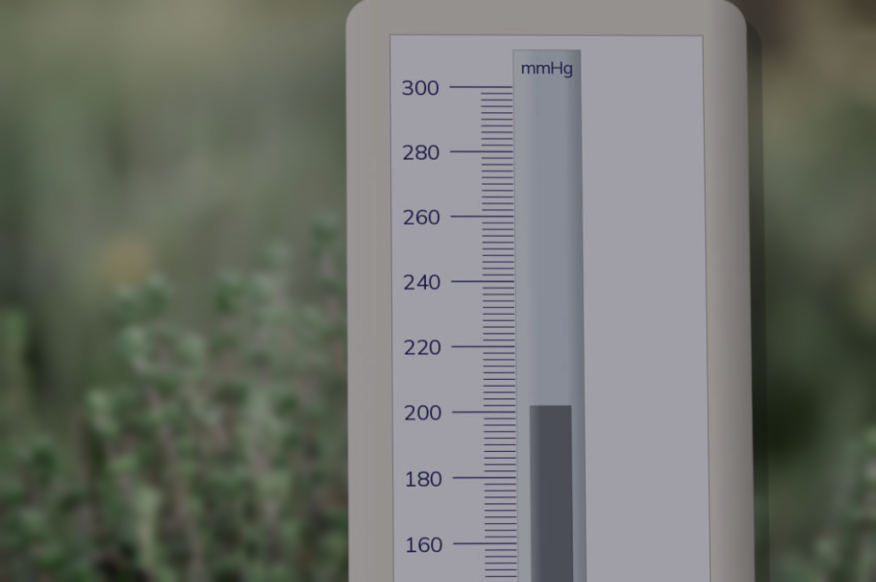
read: value=202 unit=mmHg
